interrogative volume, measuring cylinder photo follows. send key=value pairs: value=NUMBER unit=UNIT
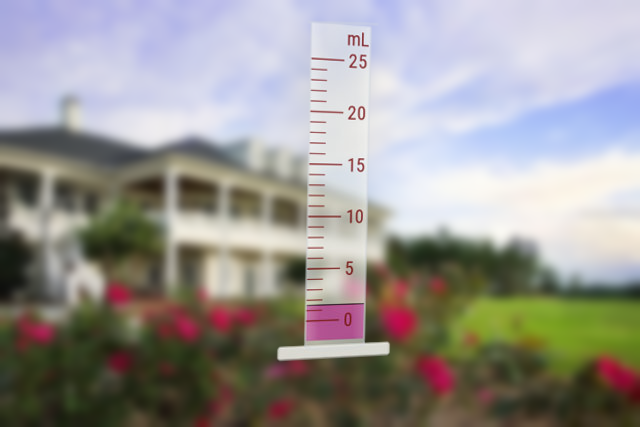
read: value=1.5 unit=mL
